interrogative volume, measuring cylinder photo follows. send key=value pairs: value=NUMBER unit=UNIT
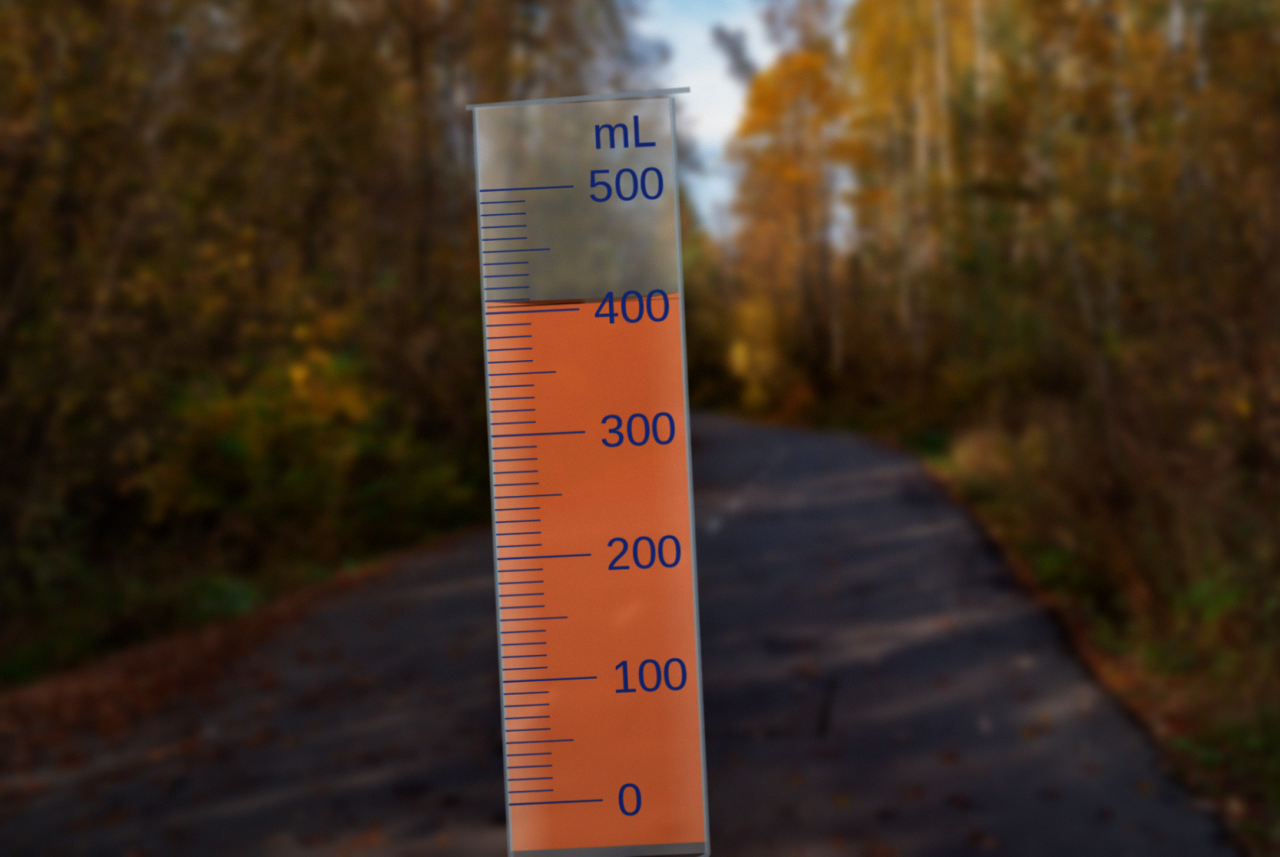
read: value=405 unit=mL
